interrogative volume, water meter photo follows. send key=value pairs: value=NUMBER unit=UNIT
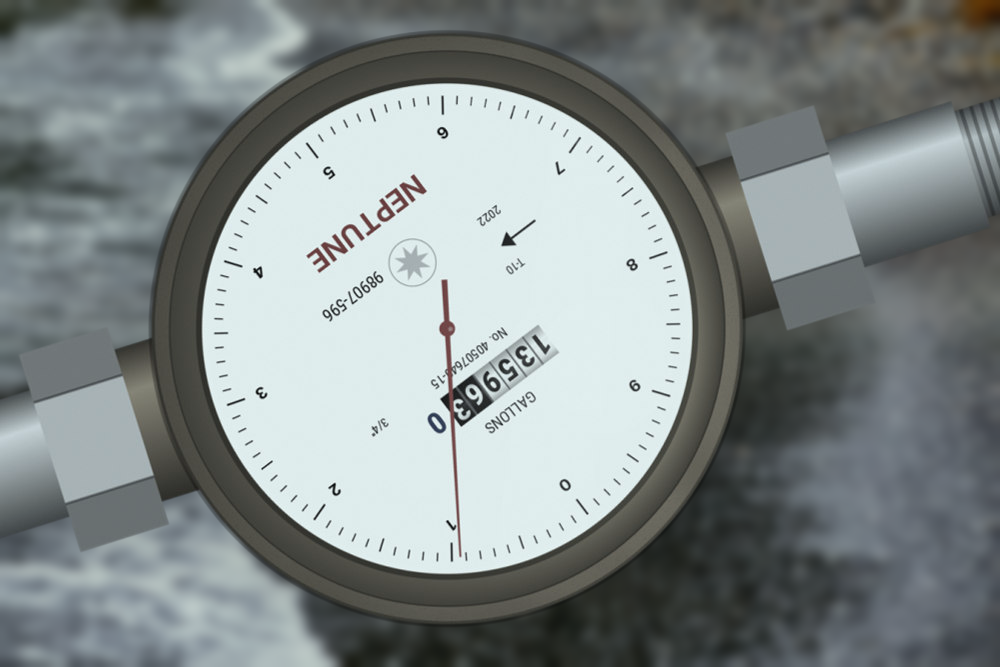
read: value=1359630.9 unit=gal
